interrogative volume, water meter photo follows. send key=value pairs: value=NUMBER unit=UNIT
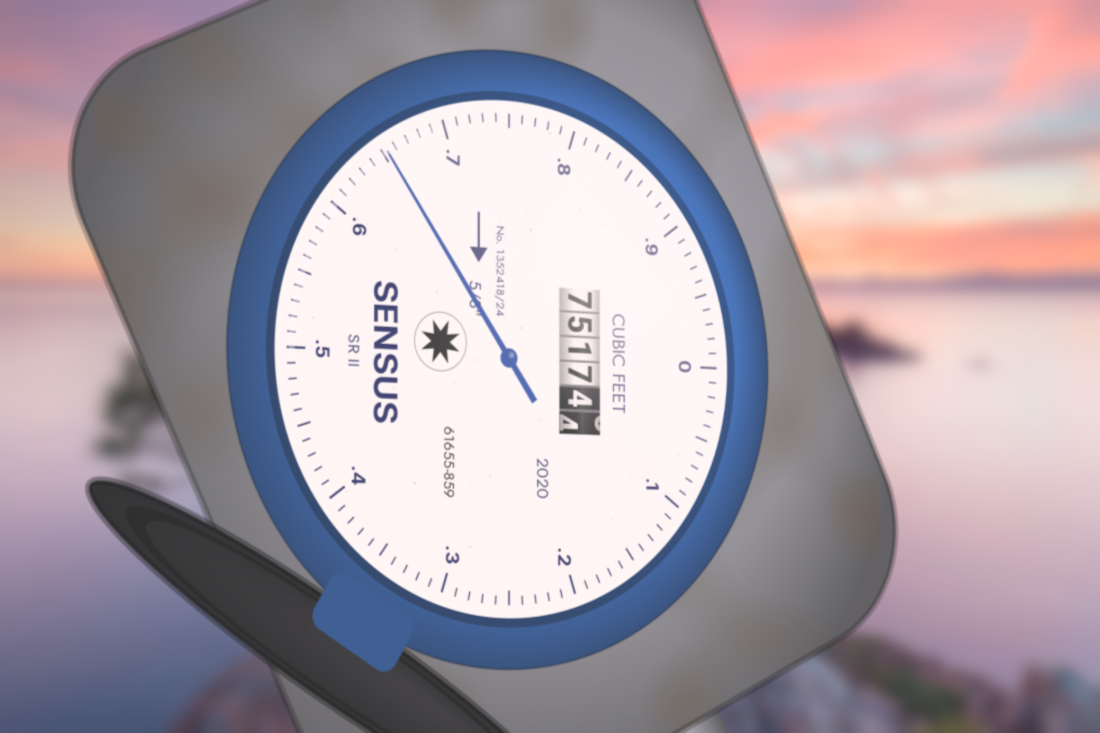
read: value=751743.65 unit=ft³
